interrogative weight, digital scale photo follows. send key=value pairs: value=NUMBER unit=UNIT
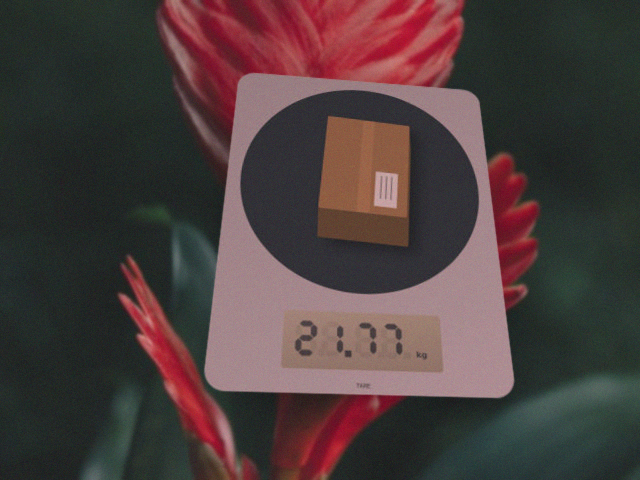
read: value=21.77 unit=kg
